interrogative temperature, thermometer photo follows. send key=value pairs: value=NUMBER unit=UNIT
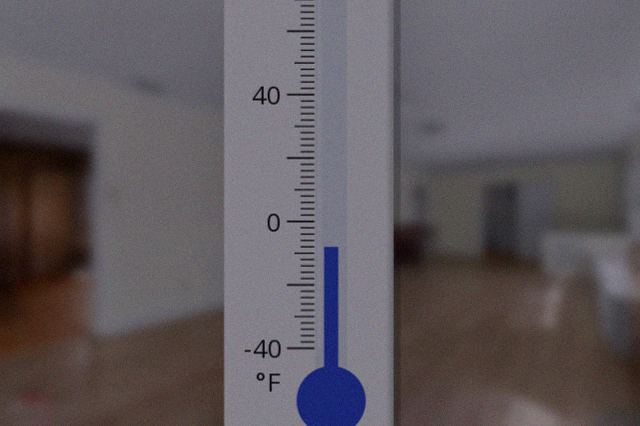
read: value=-8 unit=°F
